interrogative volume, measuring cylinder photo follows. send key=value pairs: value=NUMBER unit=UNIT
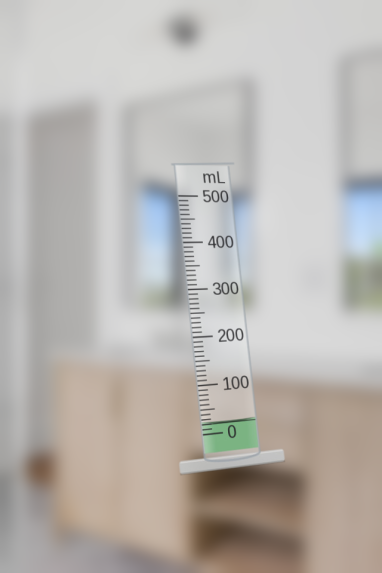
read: value=20 unit=mL
